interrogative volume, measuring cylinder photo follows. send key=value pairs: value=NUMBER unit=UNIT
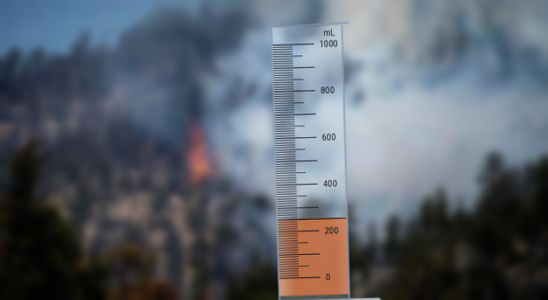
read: value=250 unit=mL
